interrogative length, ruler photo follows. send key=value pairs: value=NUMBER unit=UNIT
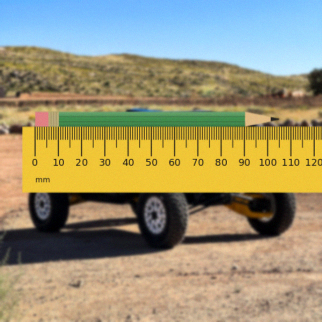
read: value=105 unit=mm
